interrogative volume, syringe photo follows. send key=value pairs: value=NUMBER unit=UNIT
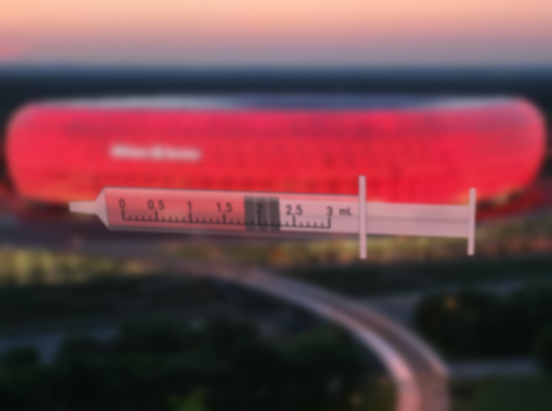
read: value=1.8 unit=mL
